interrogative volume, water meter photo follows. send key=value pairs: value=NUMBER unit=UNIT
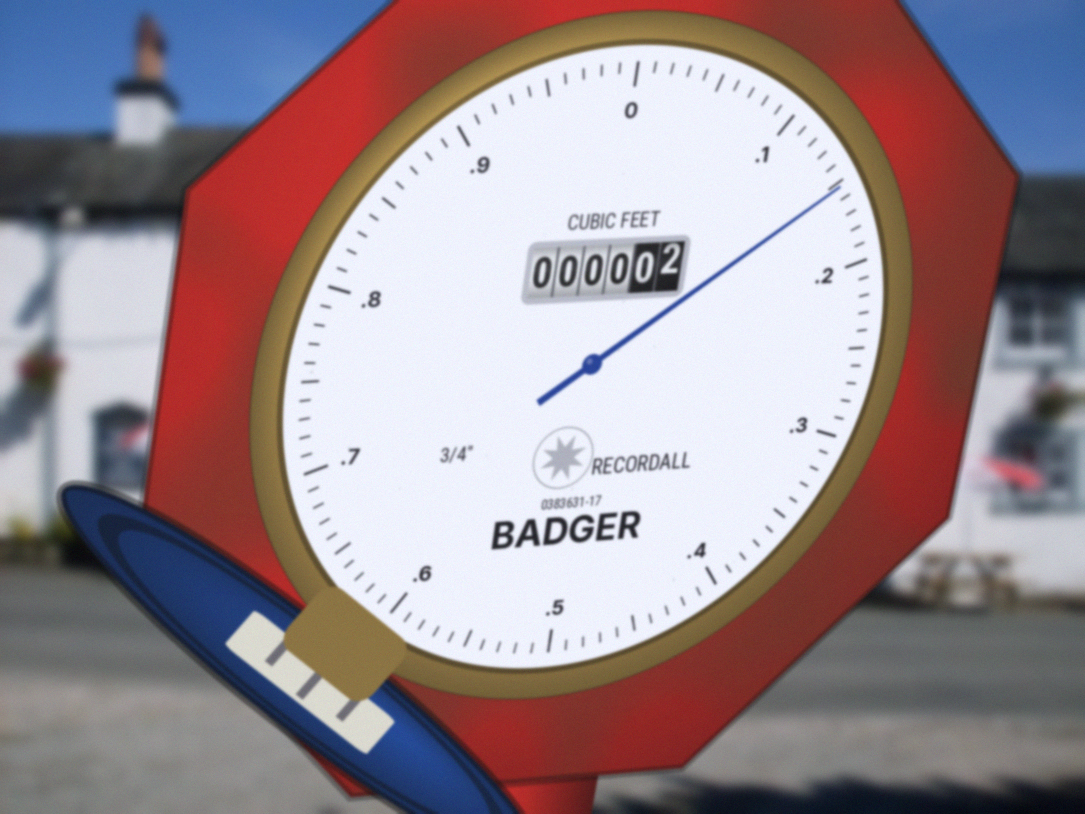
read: value=2.15 unit=ft³
